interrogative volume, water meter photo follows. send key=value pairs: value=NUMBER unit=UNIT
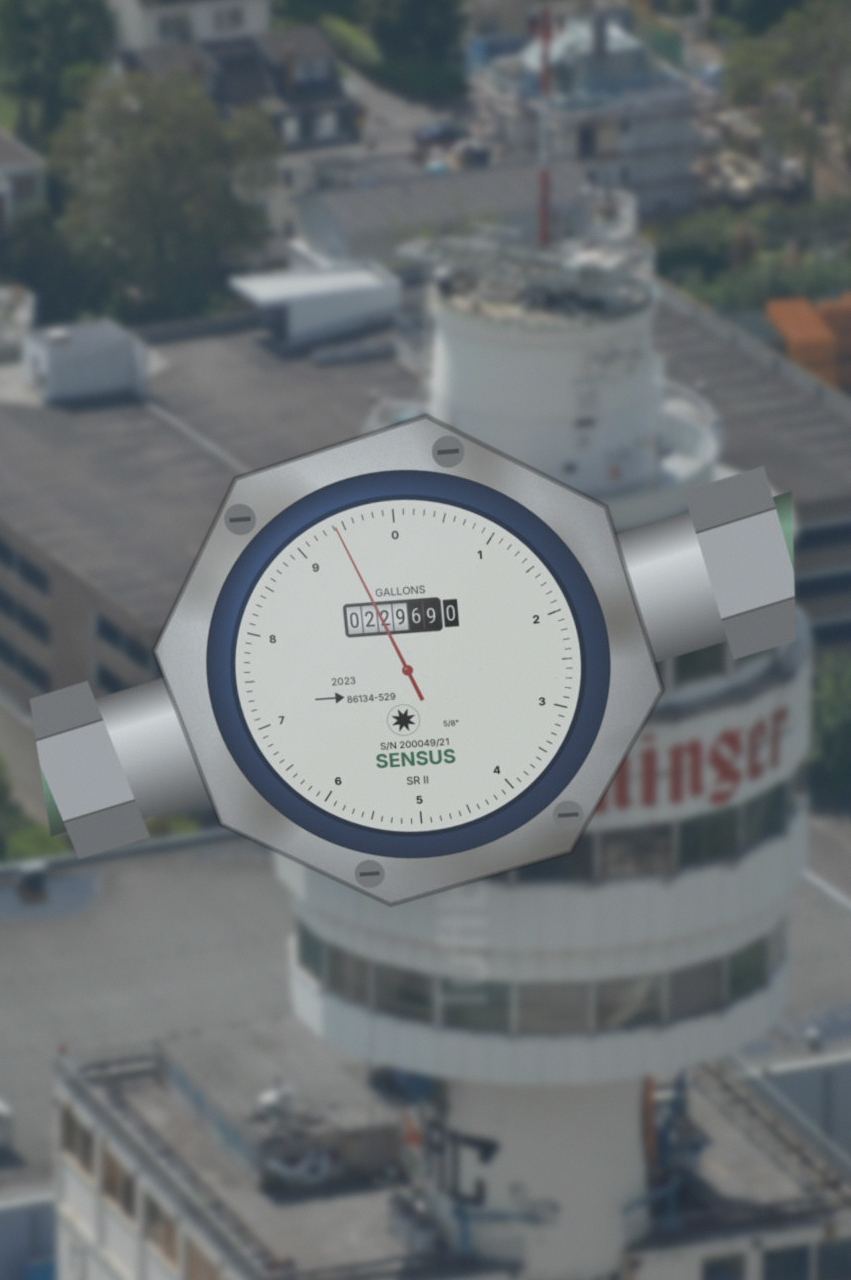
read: value=229689.4 unit=gal
